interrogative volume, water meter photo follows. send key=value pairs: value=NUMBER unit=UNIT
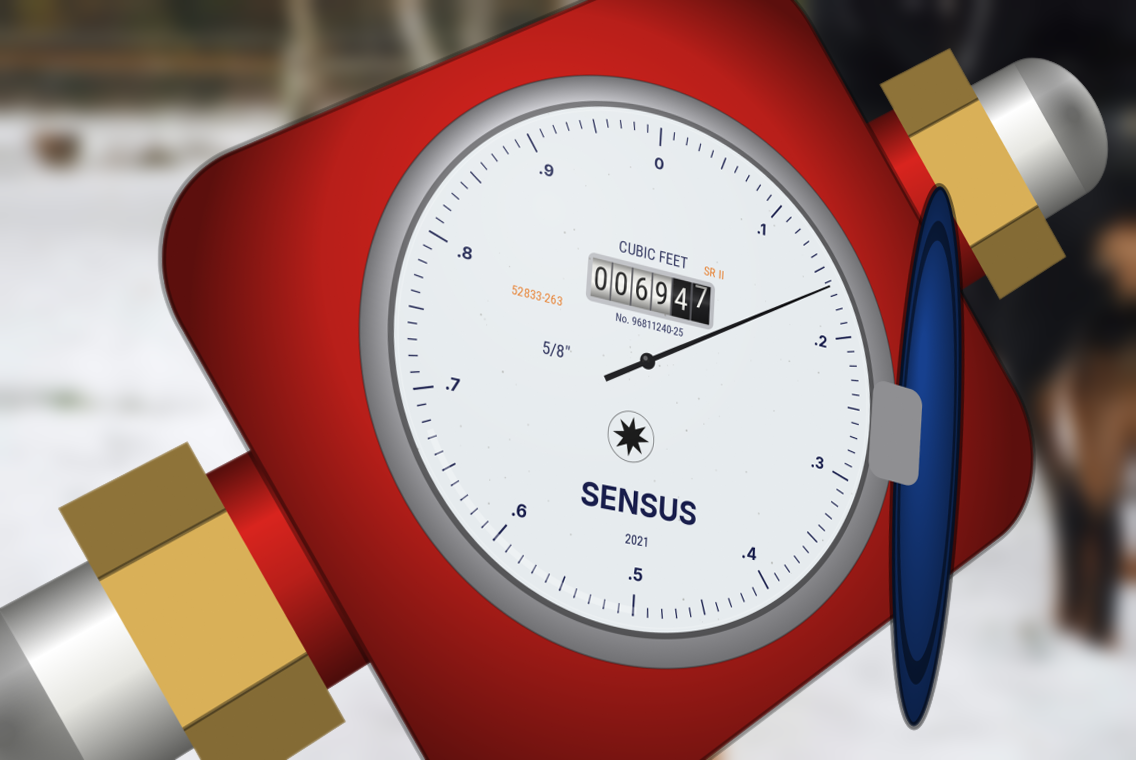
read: value=6947.16 unit=ft³
